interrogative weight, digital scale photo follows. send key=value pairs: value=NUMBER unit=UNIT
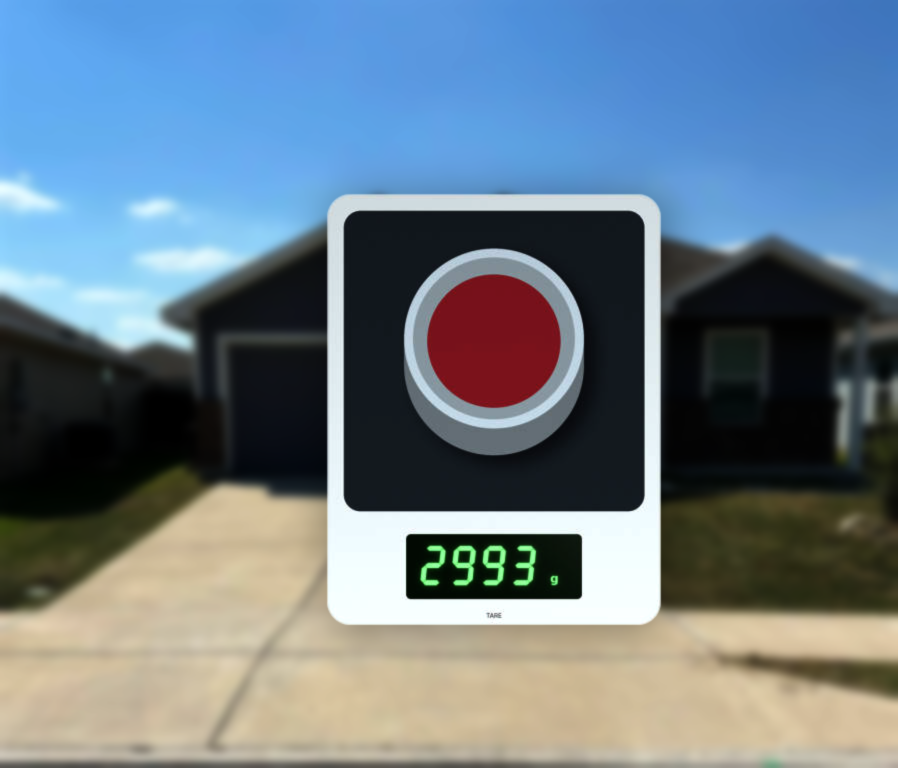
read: value=2993 unit=g
